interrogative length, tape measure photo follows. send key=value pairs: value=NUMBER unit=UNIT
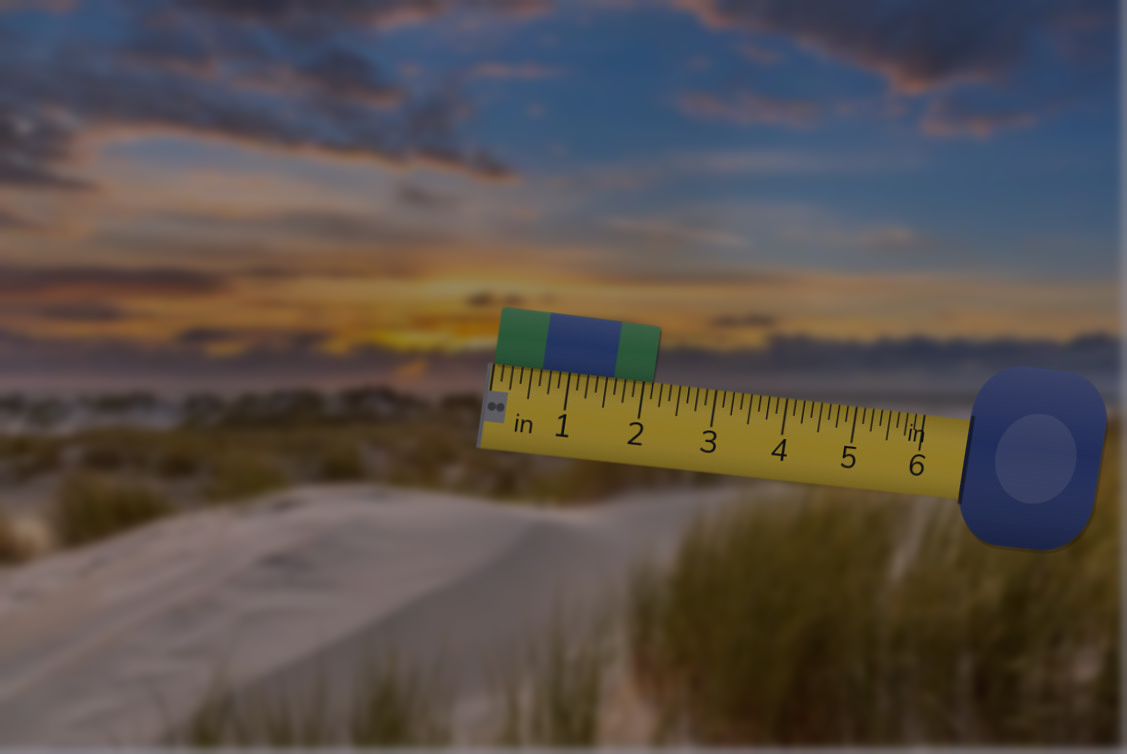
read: value=2.125 unit=in
